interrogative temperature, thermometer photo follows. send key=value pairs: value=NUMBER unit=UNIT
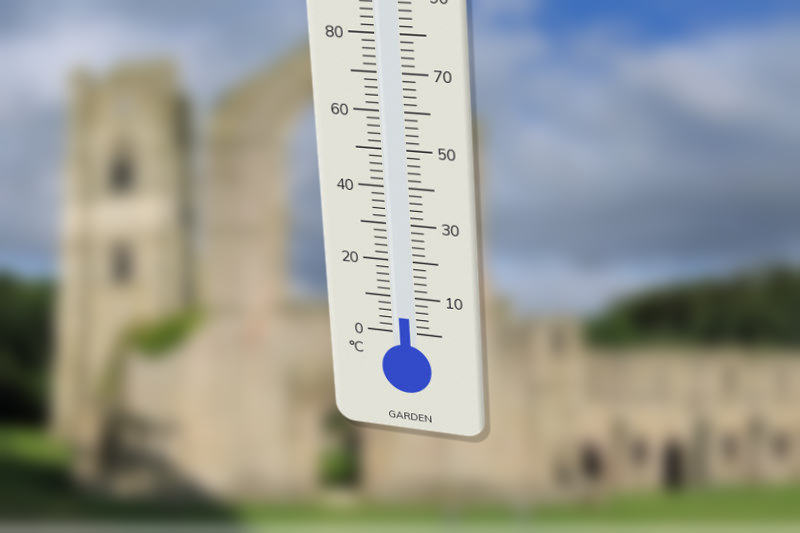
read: value=4 unit=°C
